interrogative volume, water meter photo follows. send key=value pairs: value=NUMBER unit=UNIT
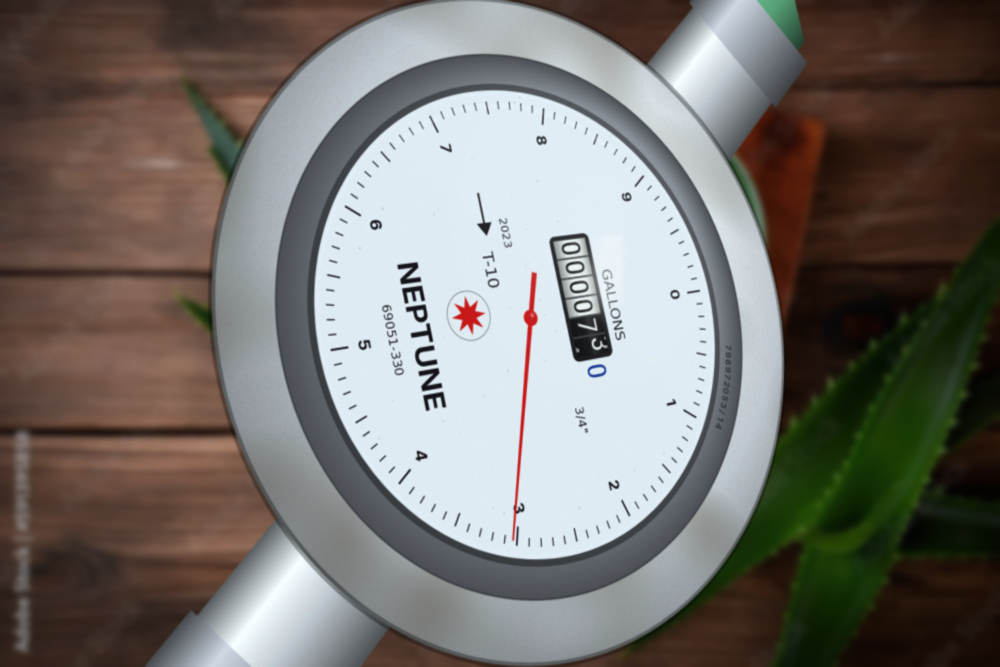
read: value=733.0 unit=gal
